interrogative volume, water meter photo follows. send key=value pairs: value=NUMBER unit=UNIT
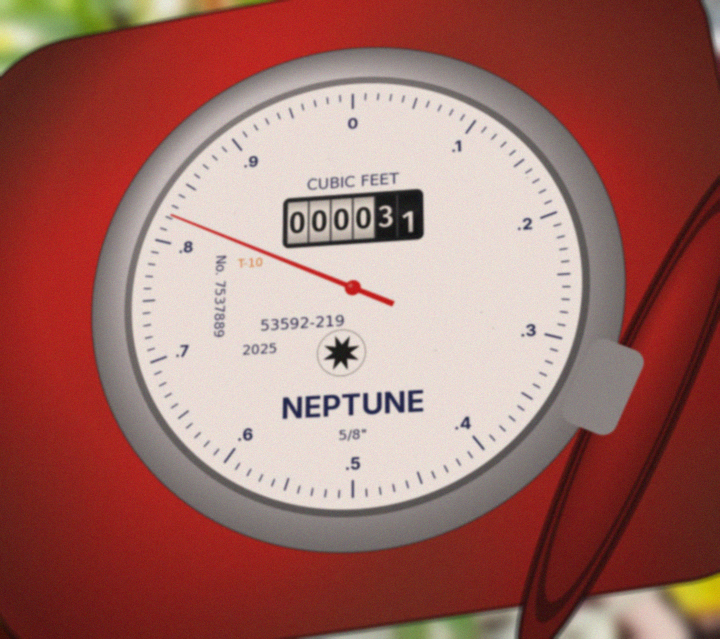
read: value=30.82 unit=ft³
